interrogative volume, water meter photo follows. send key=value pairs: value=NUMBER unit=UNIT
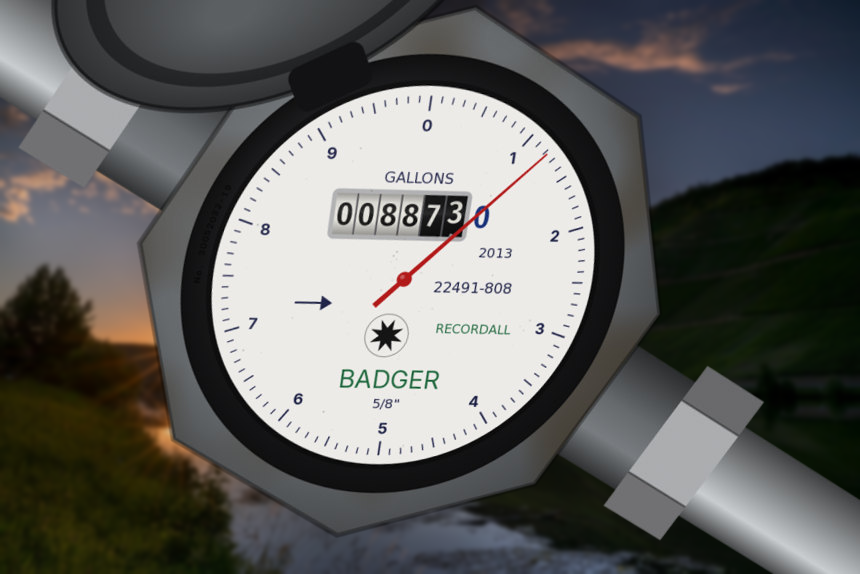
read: value=88731.2 unit=gal
